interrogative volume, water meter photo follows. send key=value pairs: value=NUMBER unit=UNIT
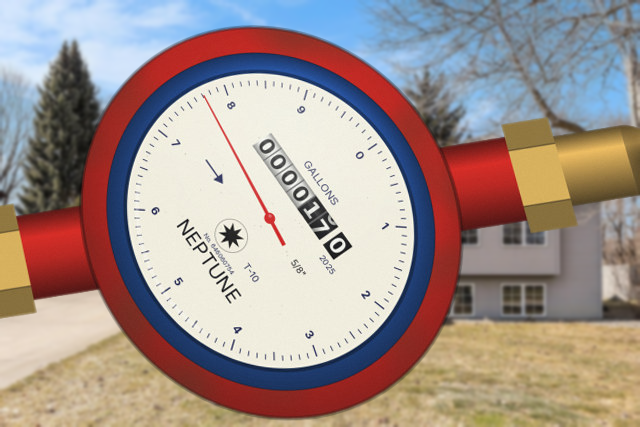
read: value=167.7 unit=gal
